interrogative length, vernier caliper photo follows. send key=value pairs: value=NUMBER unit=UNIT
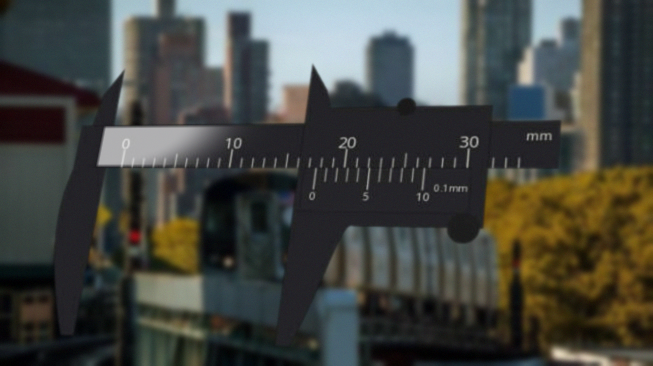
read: value=17.6 unit=mm
